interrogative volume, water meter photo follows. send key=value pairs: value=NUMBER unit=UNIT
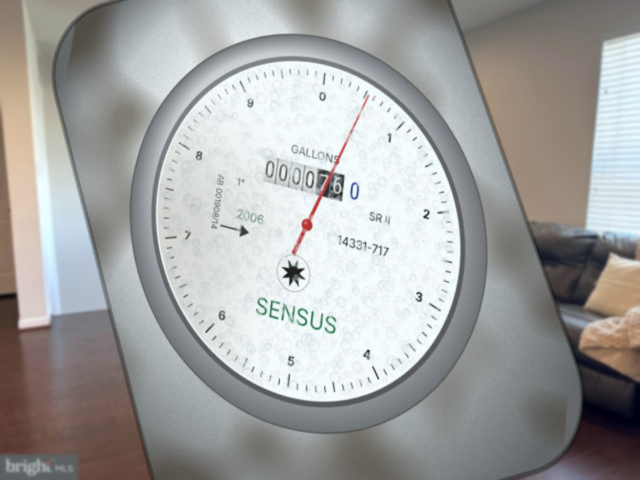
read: value=760.5 unit=gal
